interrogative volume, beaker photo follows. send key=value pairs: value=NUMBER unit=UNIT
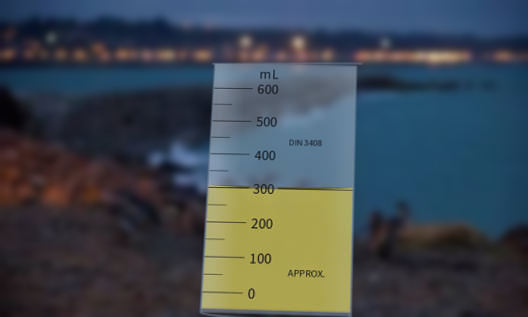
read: value=300 unit=mL
